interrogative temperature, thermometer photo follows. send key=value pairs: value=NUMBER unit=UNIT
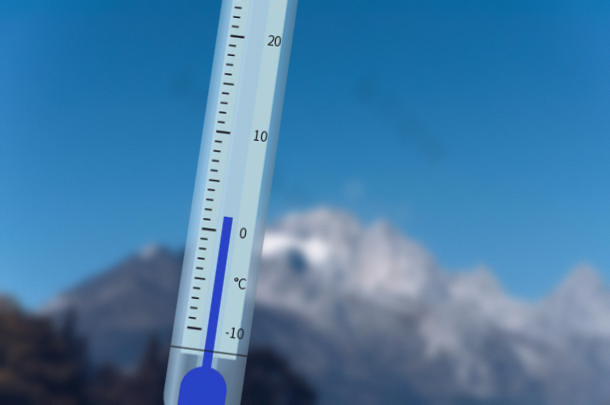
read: value=1.5 unit=°C
